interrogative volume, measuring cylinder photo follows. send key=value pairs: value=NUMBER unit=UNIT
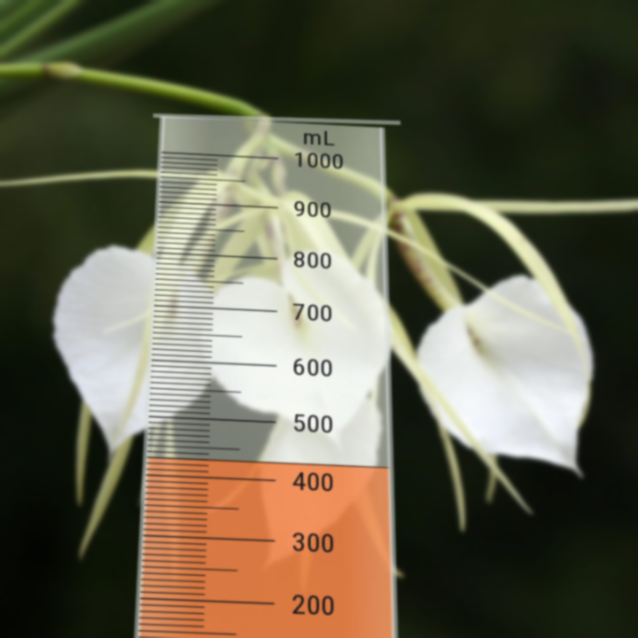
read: value=430 unit=mL
